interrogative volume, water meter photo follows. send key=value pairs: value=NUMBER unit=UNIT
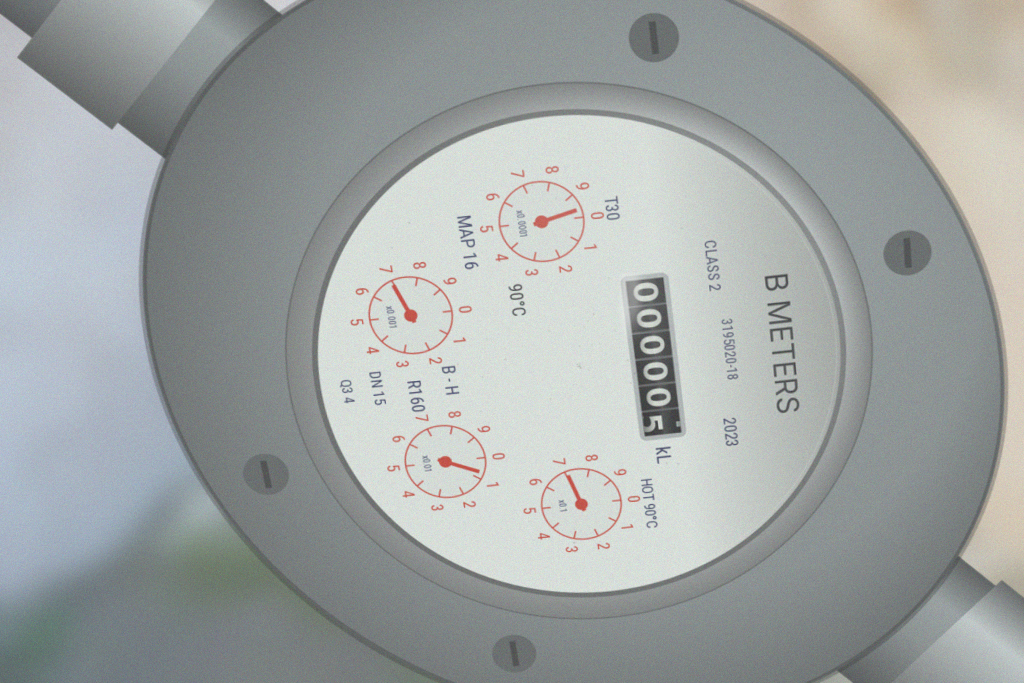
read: value=4.7069 unit=kL
